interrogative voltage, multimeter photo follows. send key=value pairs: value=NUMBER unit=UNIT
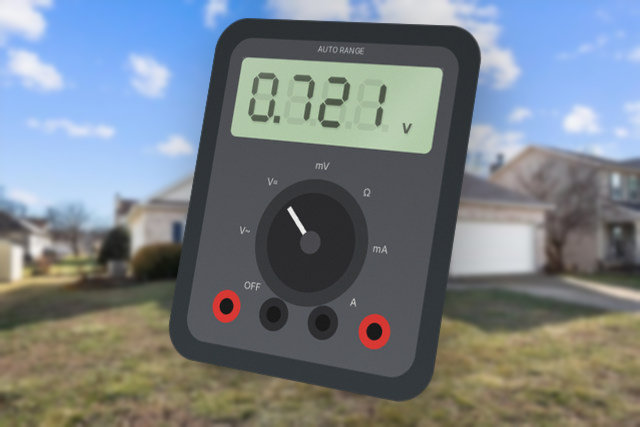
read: value=0.721 unit=V
